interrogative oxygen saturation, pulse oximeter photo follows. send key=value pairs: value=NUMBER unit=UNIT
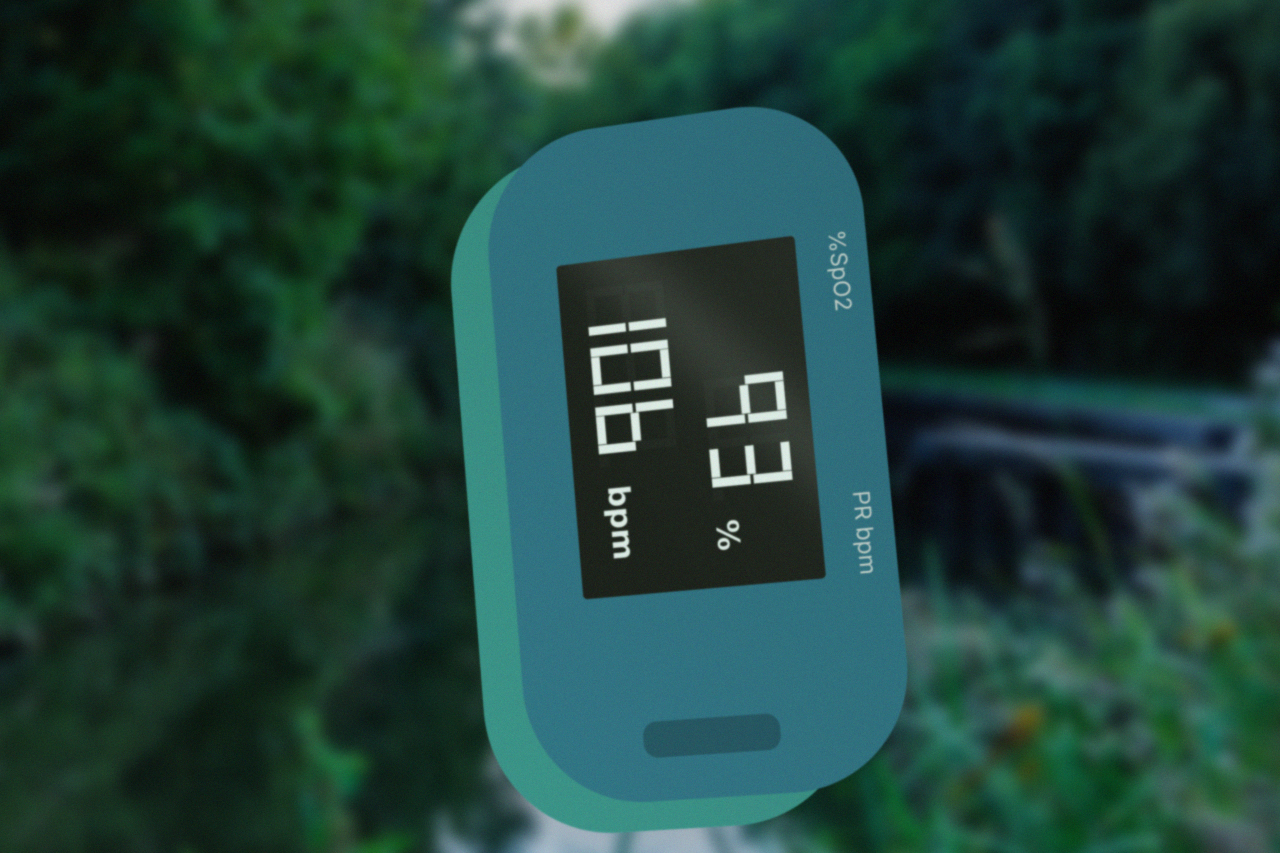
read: value=93 unit=%
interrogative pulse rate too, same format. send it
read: value=106 unit=bpm
